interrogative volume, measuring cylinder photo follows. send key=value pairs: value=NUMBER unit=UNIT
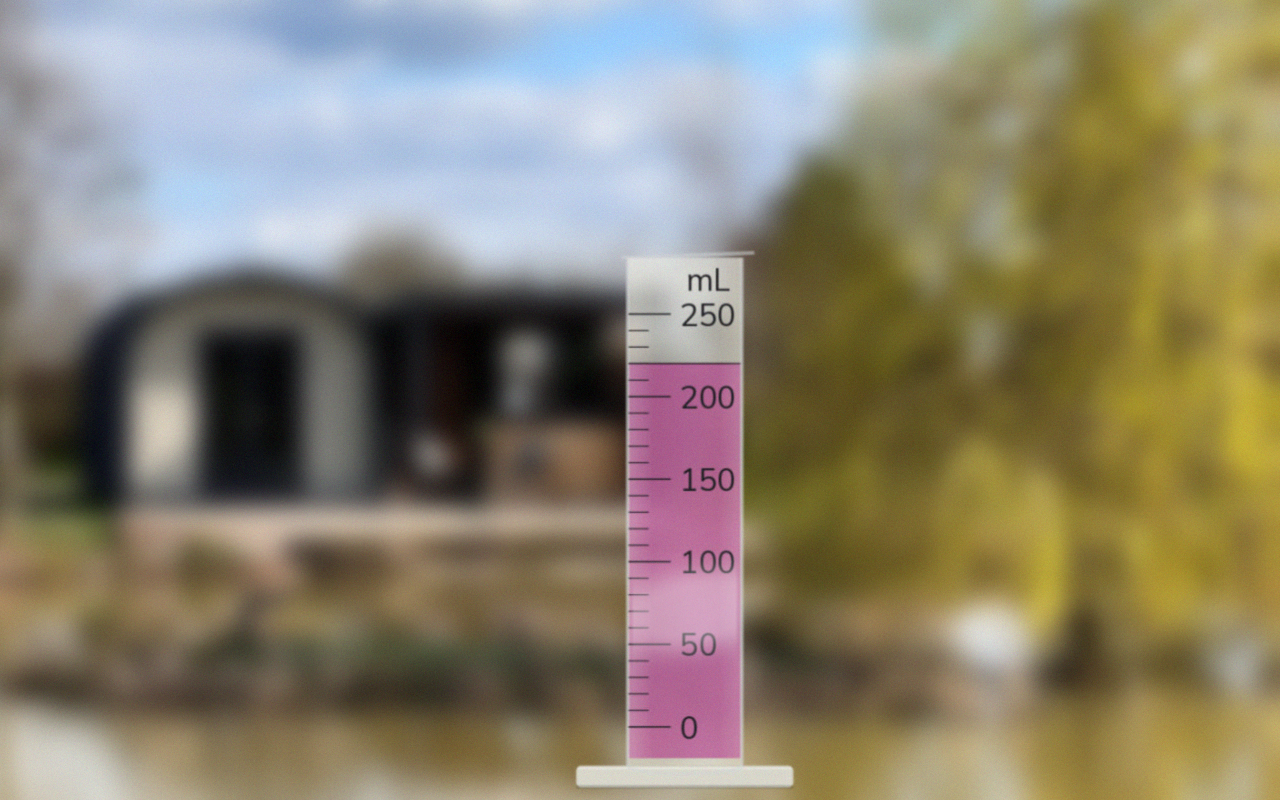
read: value=220 unit=mL
